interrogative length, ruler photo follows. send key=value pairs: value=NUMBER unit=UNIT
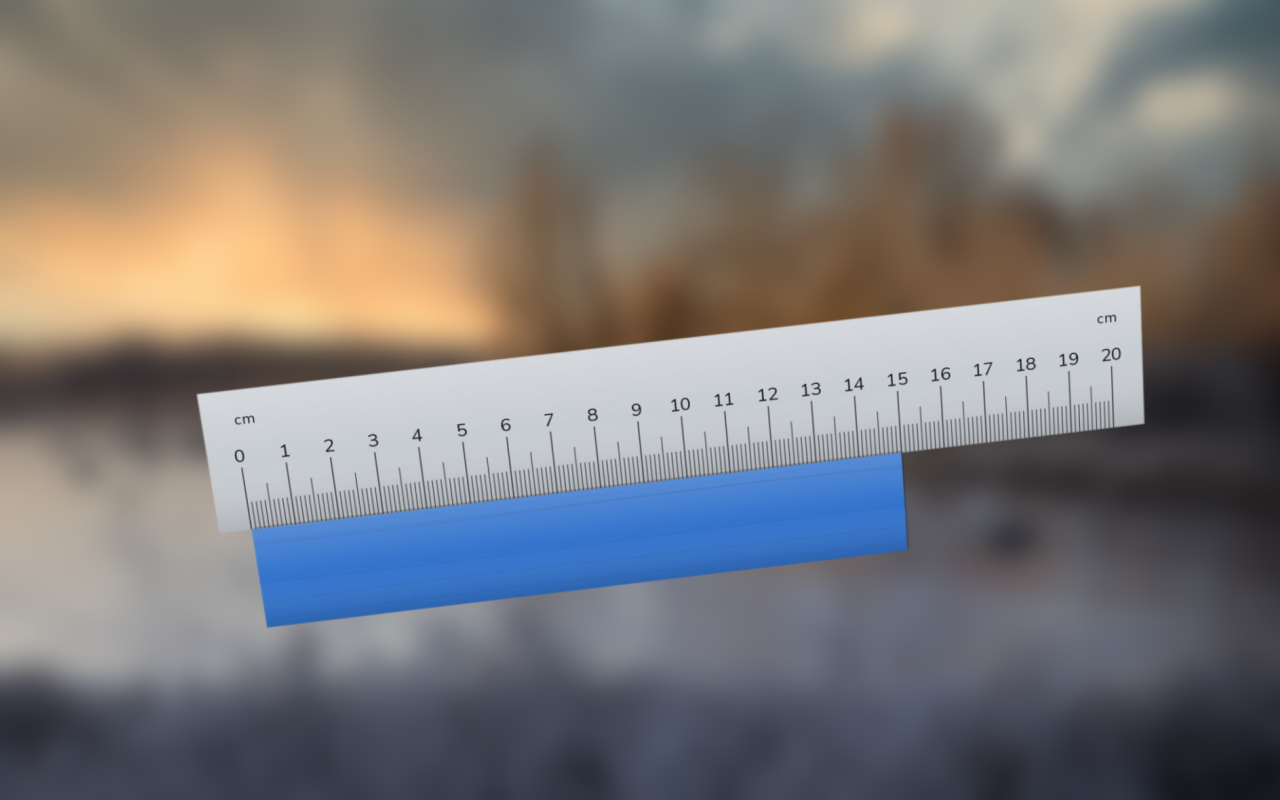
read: value=15 unit=cm
